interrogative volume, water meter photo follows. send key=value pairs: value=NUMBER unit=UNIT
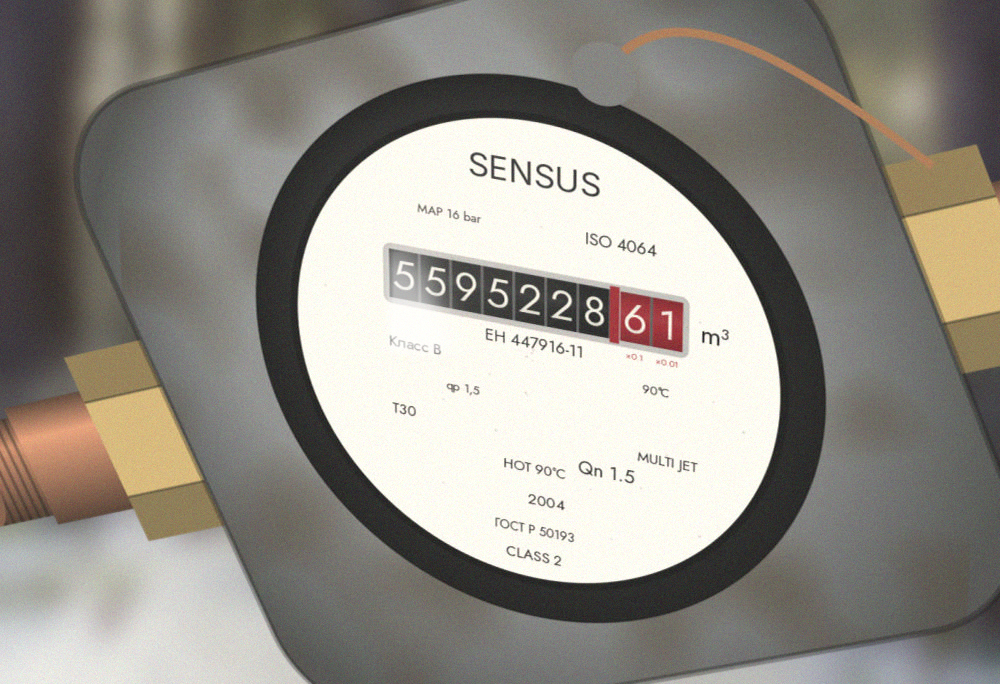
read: value=5595228.61 unit=m³
